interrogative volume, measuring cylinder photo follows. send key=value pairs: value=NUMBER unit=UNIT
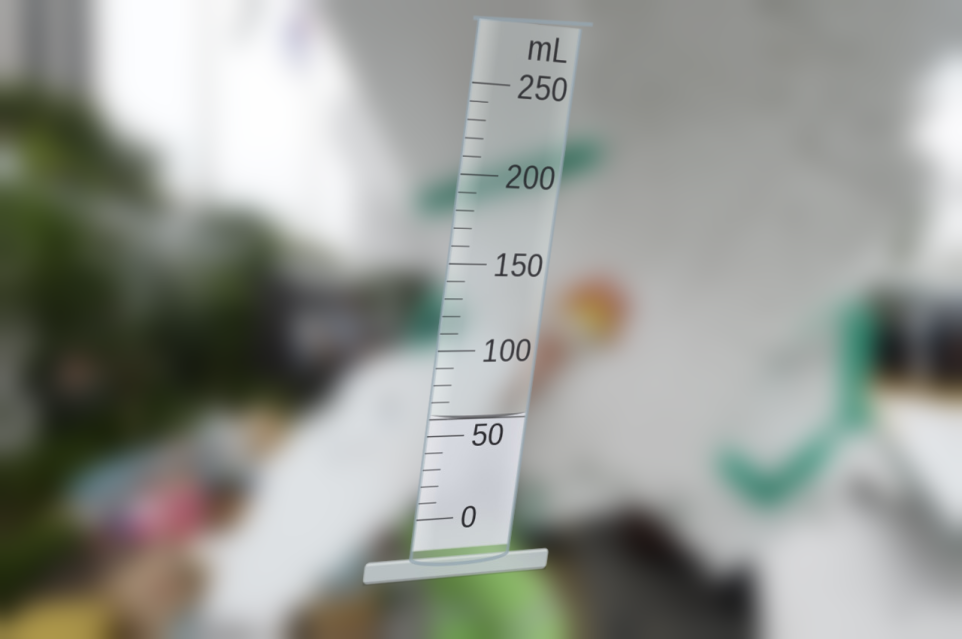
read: value=60 unit=mL
